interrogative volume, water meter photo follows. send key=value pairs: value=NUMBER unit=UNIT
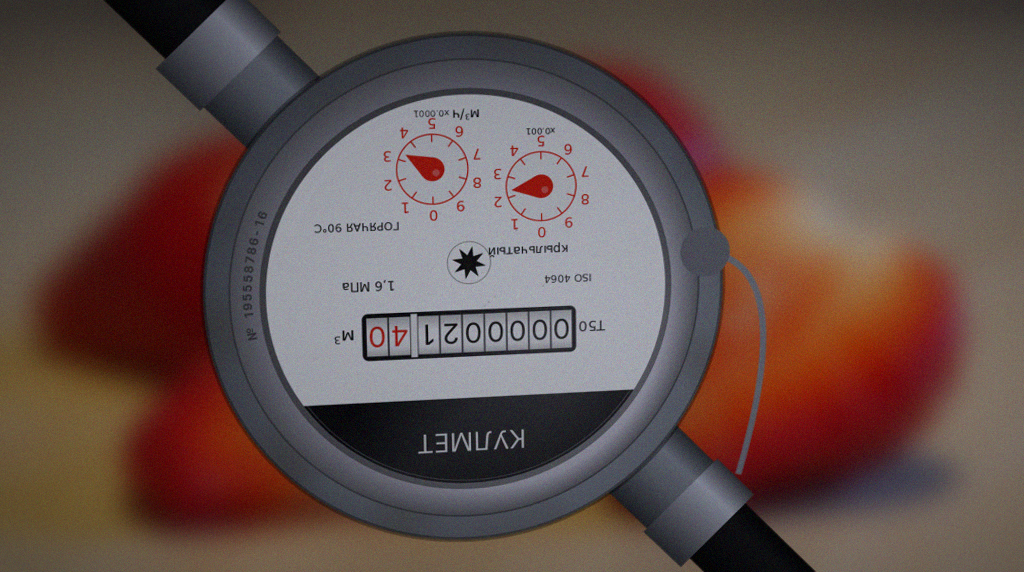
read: value=21.4023 unit=m³
